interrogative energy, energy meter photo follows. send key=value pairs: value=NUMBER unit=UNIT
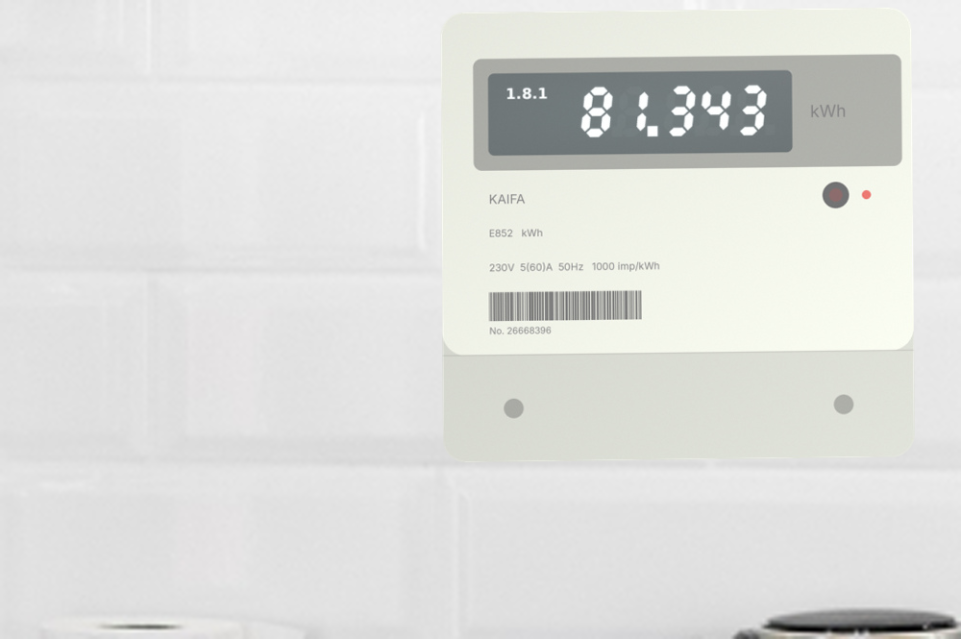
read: value=81.343 unit=kWh
